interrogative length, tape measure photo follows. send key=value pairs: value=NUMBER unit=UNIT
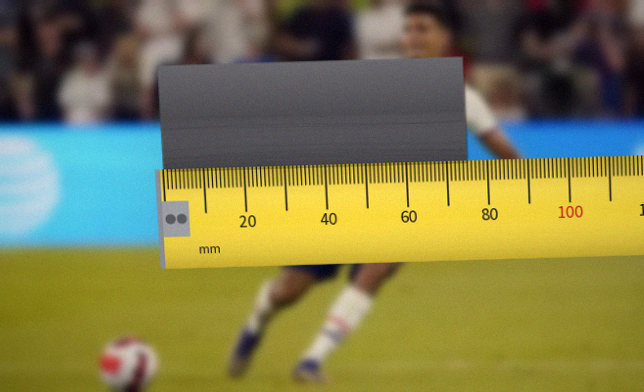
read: value=75 unit=mm
